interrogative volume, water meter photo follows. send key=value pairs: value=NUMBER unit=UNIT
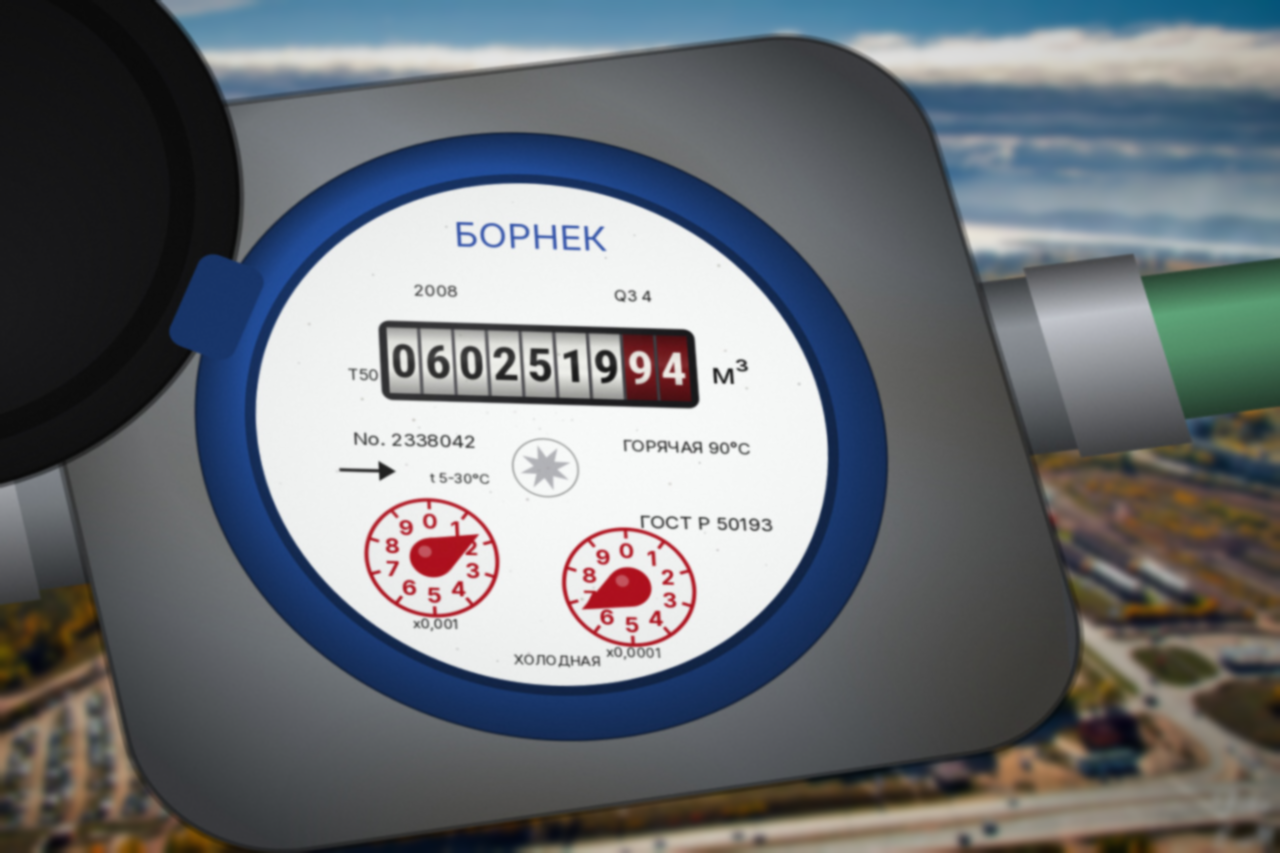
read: value=602519.9416 unit=m³
